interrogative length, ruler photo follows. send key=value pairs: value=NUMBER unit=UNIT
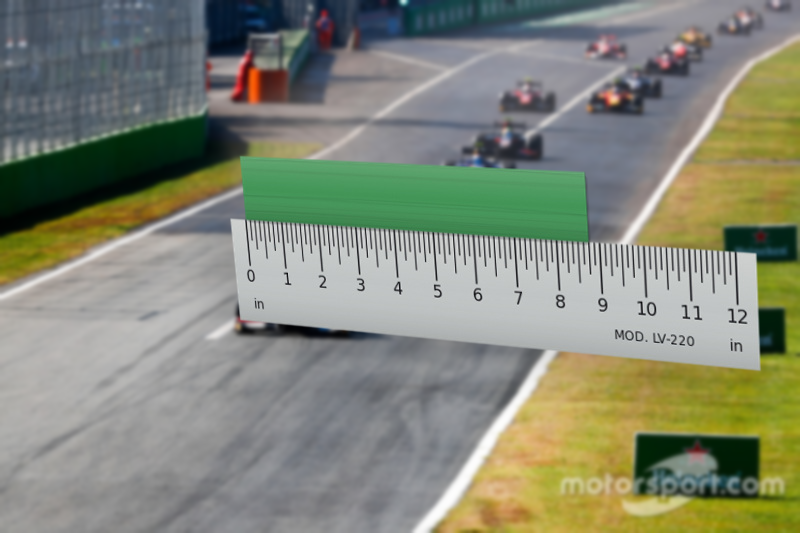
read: value=8.75 unit=in
